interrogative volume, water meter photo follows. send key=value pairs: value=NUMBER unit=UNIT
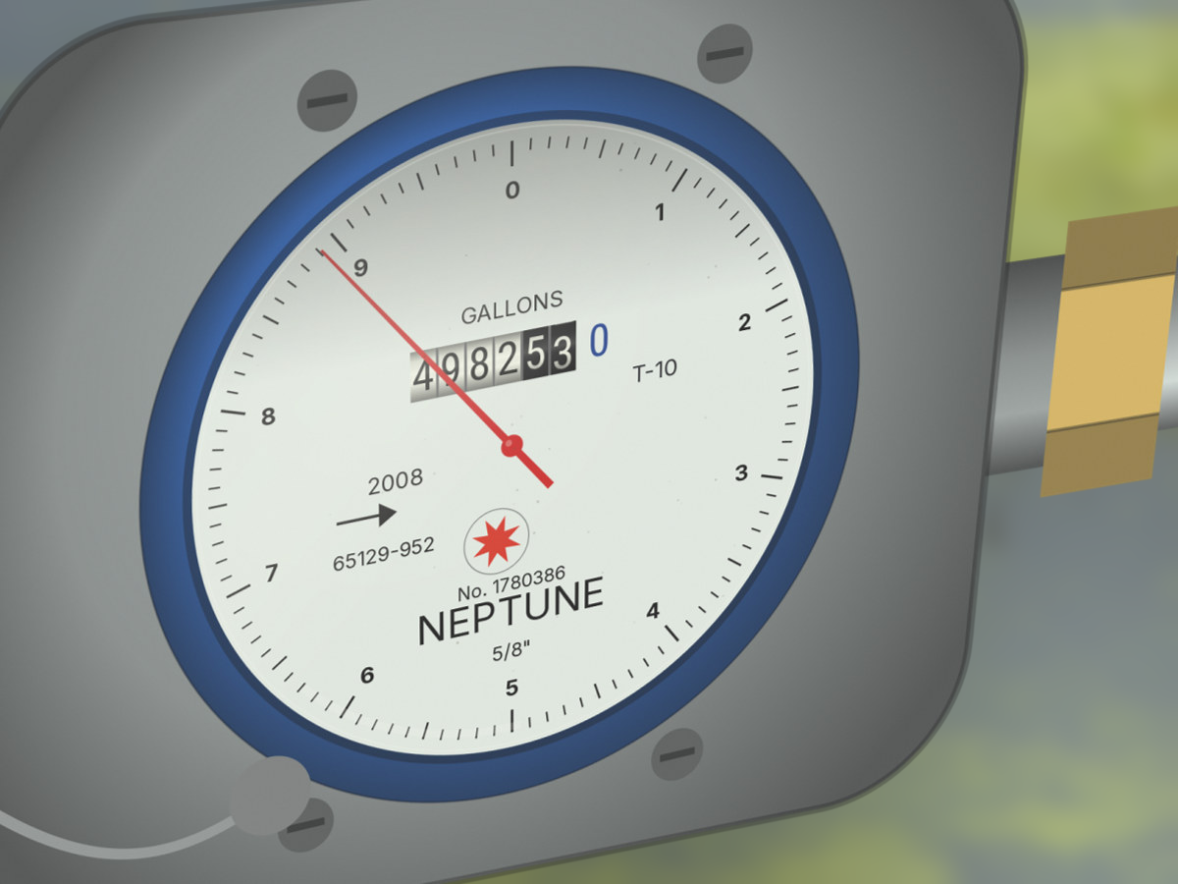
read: value=4982528.9 unit=gal
